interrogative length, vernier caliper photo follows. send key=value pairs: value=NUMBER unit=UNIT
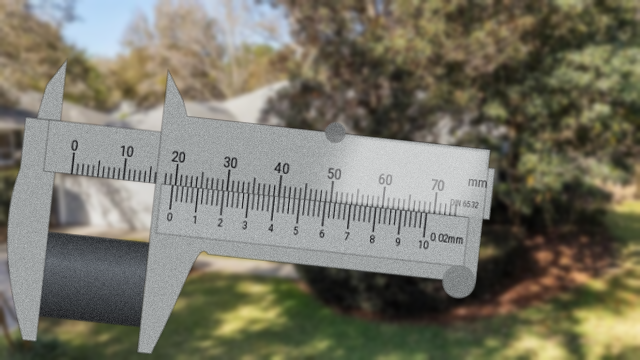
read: value=19.5 unit=mm
